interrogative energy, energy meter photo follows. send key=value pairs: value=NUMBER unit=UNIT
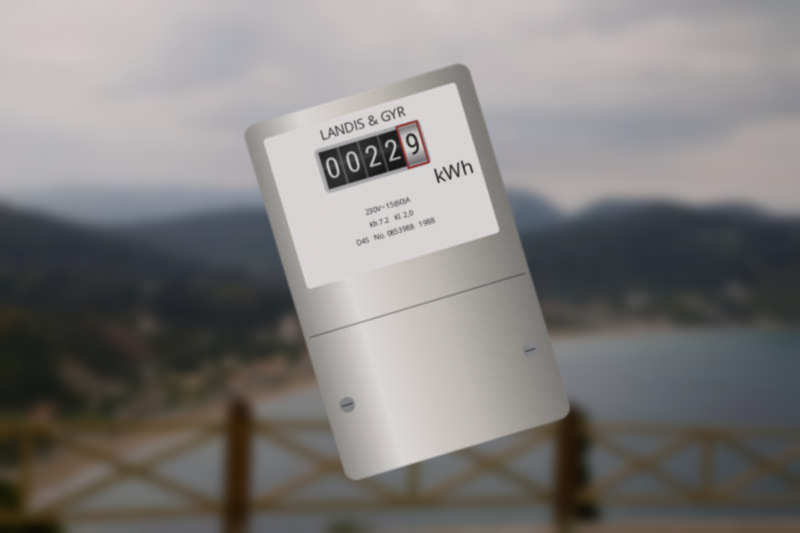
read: value=22.9 unit=kWh
